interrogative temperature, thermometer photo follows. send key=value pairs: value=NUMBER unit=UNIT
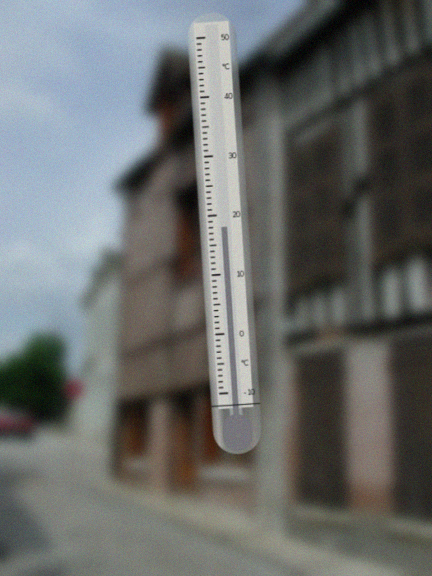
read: value=18 unit=°C
